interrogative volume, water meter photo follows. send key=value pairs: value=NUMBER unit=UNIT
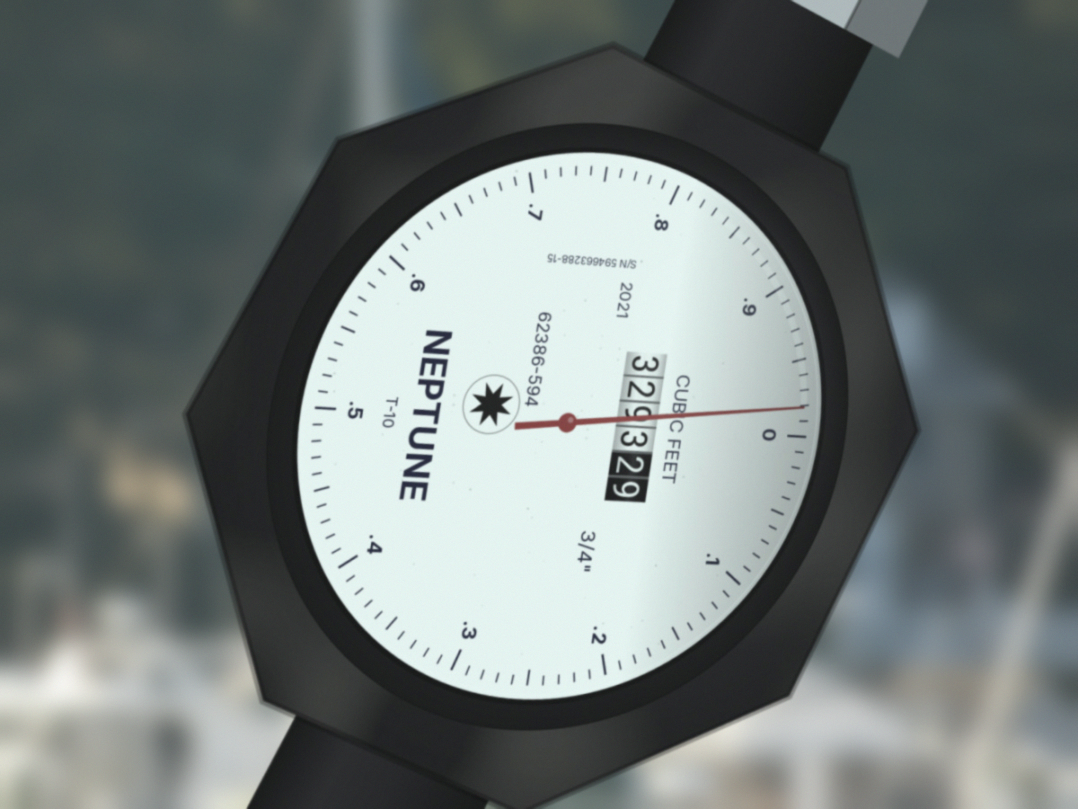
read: value=329328.98 unit=ft³
